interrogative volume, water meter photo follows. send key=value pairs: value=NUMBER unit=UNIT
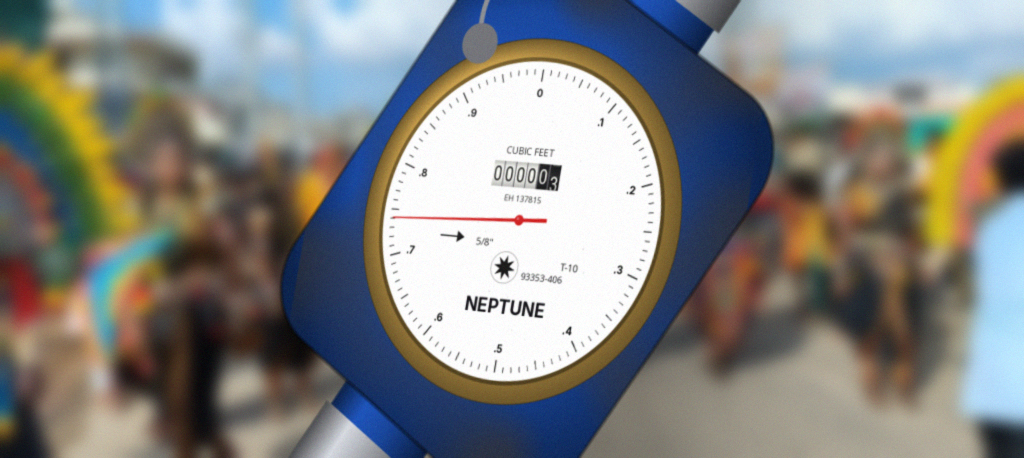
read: value=2.74 unit=ft³
